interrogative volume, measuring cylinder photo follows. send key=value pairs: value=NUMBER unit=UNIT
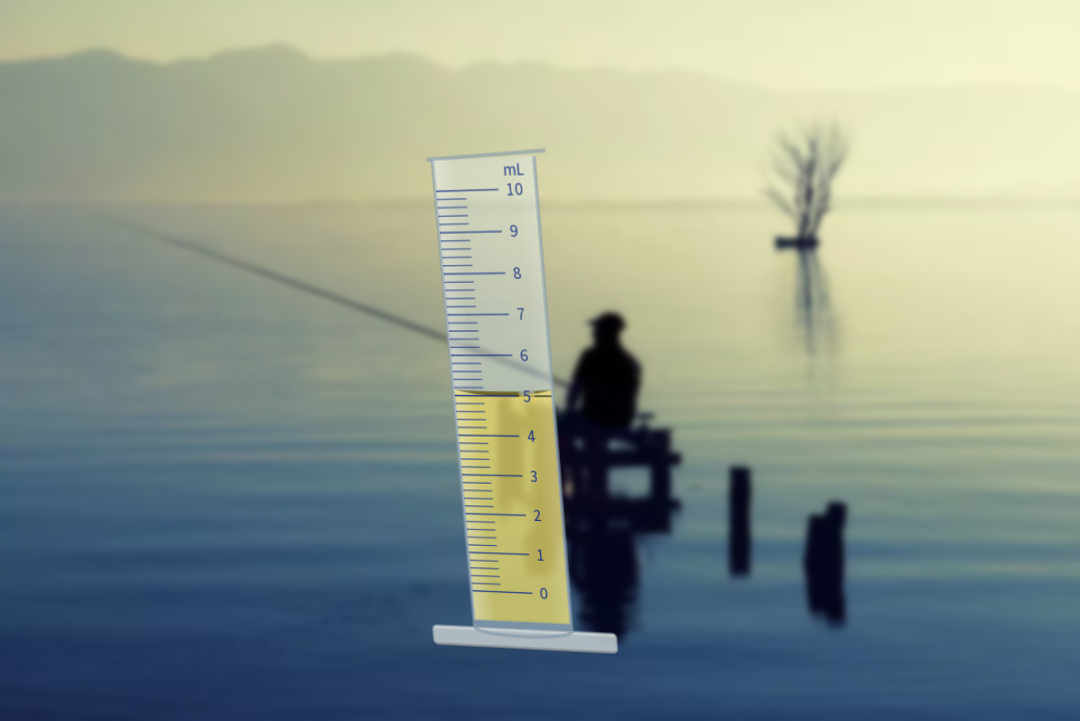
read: value=5 unit=mL
